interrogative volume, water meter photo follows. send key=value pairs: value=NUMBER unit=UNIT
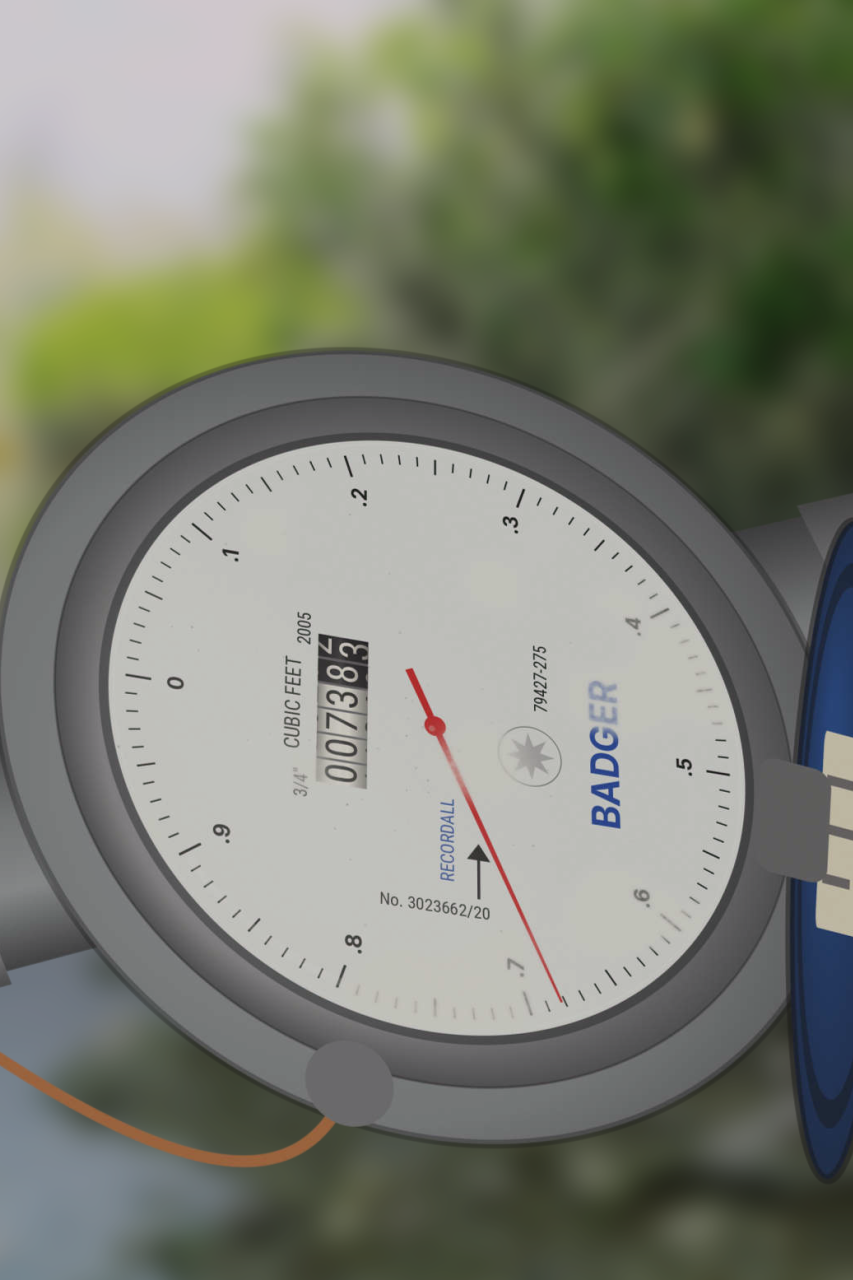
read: value=7382.68 unit=ft³
